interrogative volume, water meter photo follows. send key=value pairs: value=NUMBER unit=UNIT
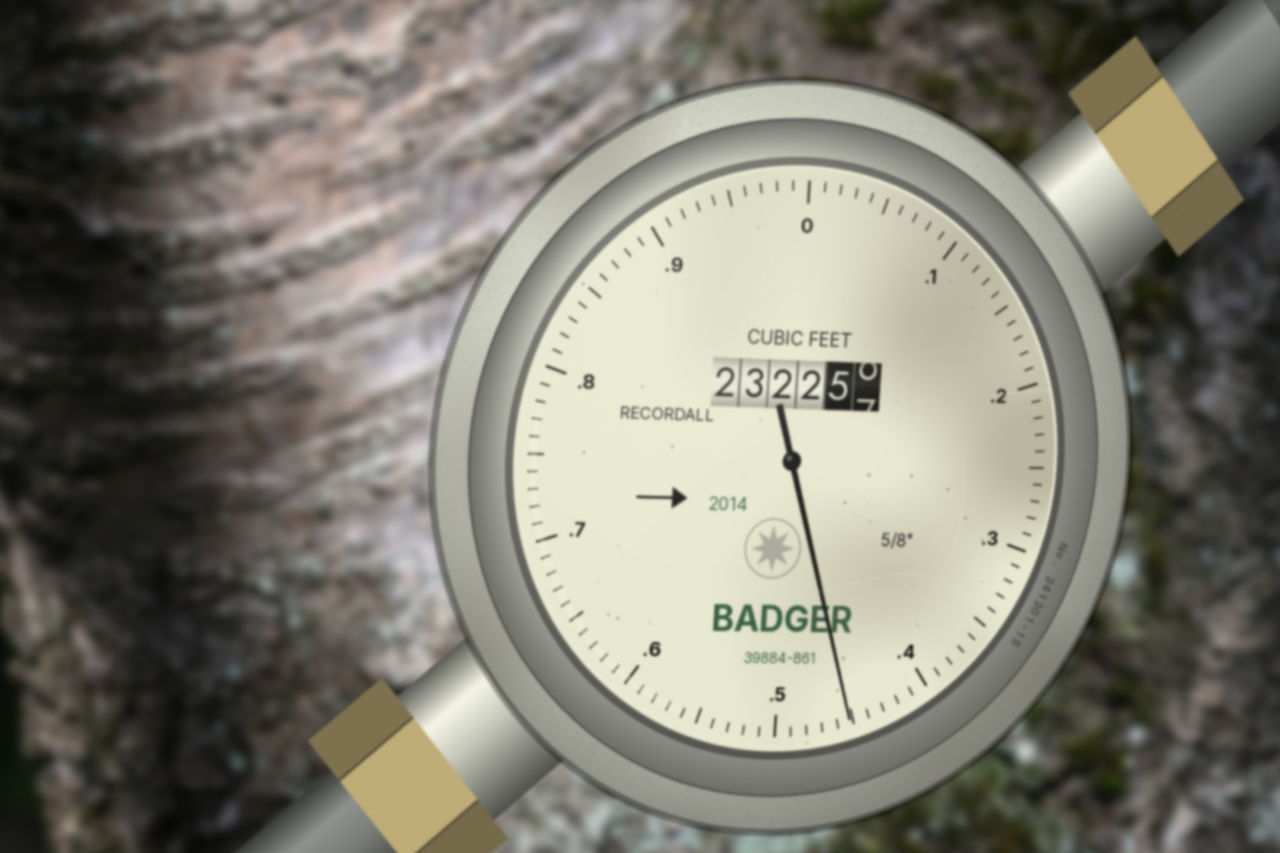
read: value=232256.45 unit=ft³
